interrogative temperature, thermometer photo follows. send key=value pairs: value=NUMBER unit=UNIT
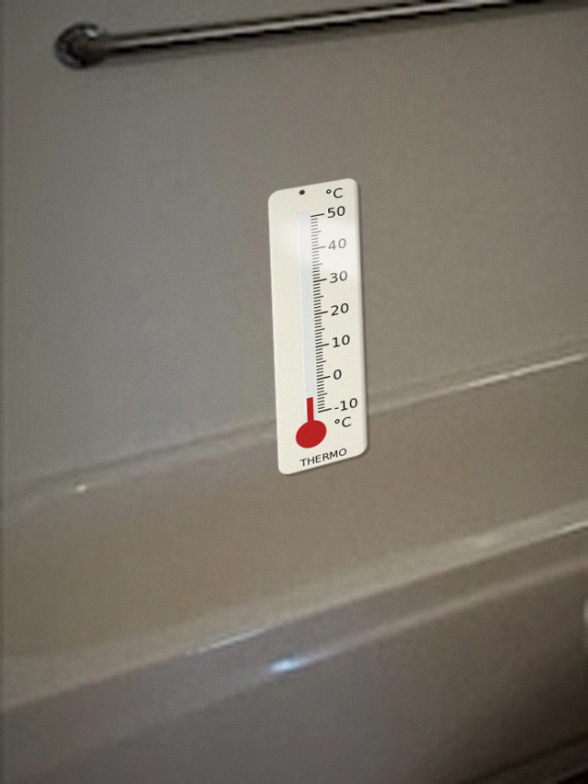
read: value=-5 unit=°C
